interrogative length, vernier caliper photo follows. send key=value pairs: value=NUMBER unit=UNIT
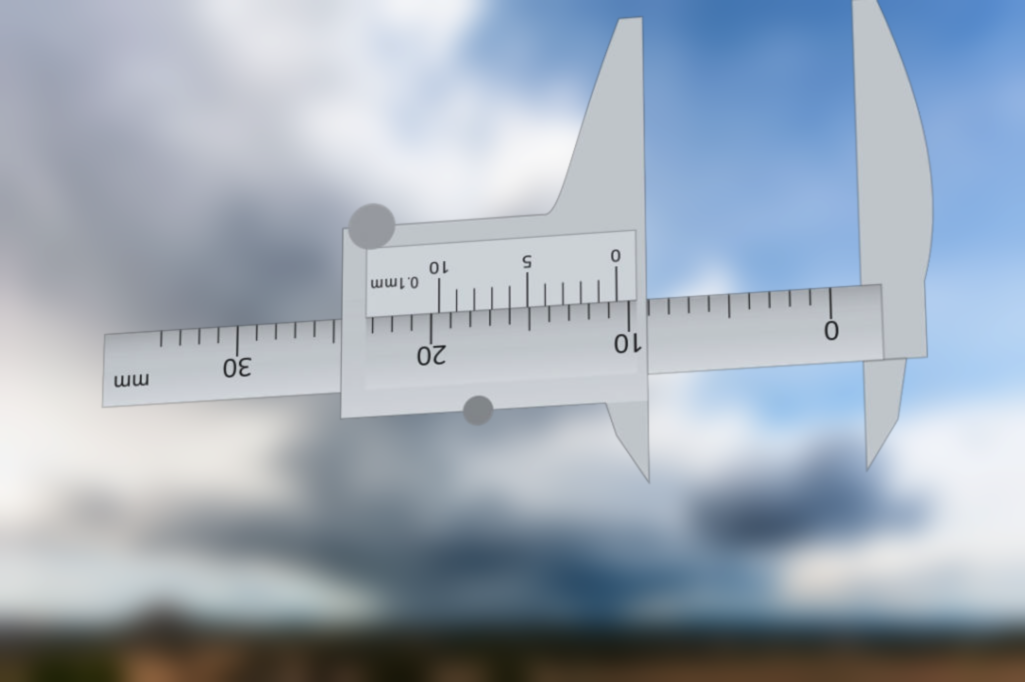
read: value=10.6 unit=mm
